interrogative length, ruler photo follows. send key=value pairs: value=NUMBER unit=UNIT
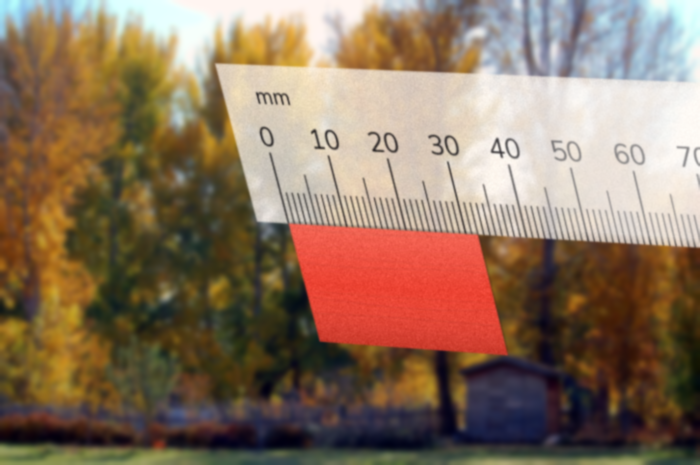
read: value=32 unit=mm
